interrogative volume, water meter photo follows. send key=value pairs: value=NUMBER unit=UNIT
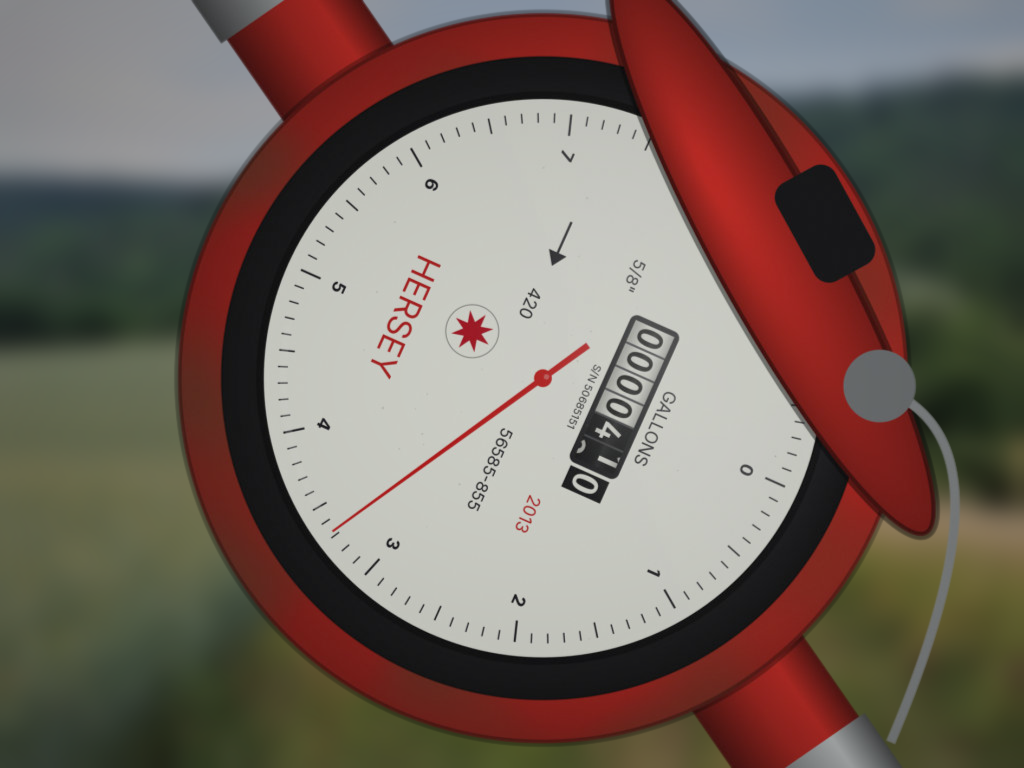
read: value=413.3 unit=gal
